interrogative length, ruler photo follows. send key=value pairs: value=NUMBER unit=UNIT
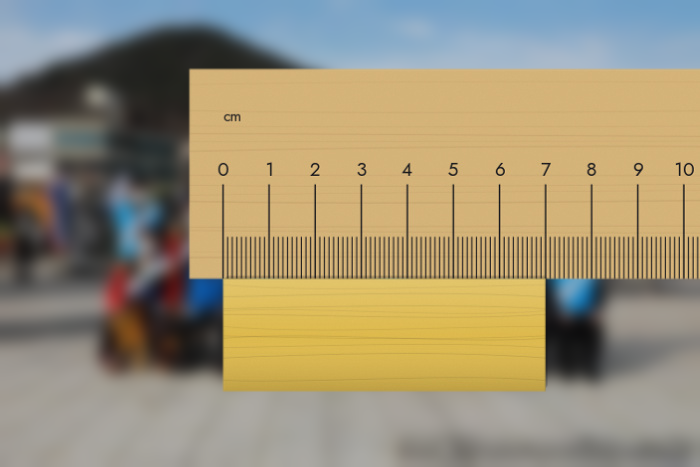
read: value=7 unit=cm
